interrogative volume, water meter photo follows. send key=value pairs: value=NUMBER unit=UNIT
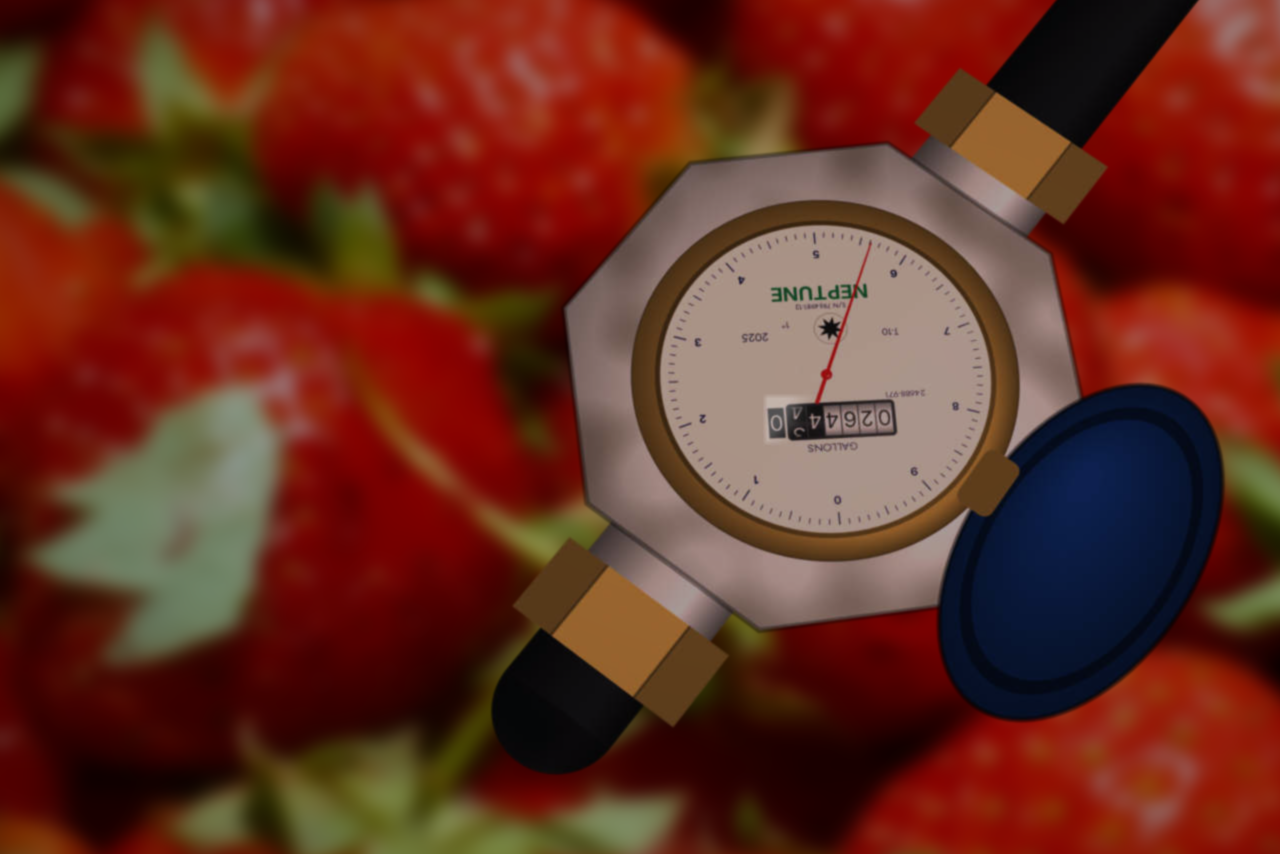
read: value=264435.6 unit=gal
